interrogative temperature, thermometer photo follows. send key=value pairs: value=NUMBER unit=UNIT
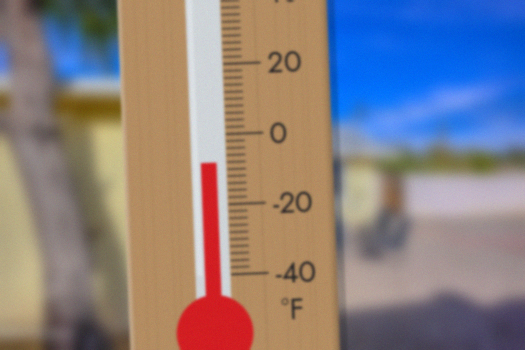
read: value=-8 unit=°F
